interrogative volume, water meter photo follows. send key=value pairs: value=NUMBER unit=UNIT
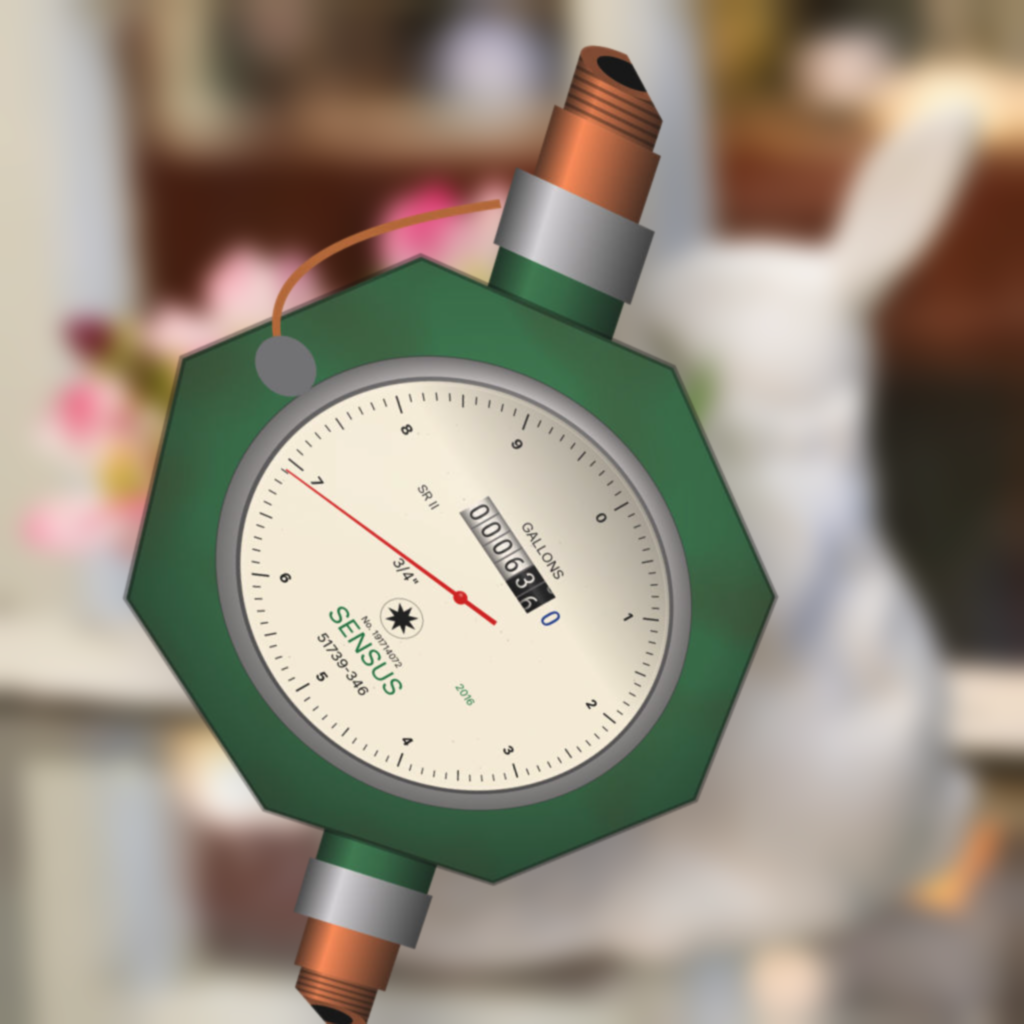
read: value=6356.9 unit=gal
